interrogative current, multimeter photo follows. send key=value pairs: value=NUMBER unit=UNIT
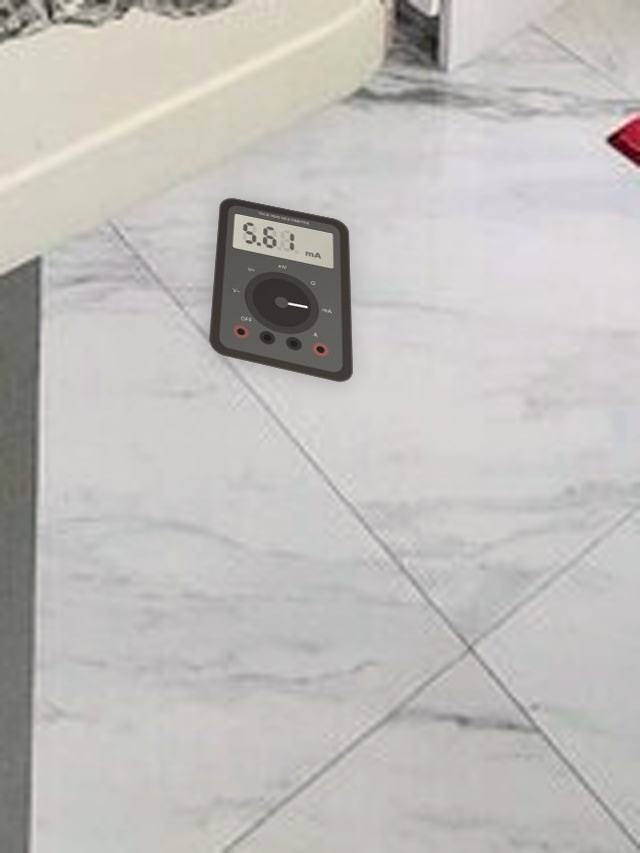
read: value=5.61 unit=mA
